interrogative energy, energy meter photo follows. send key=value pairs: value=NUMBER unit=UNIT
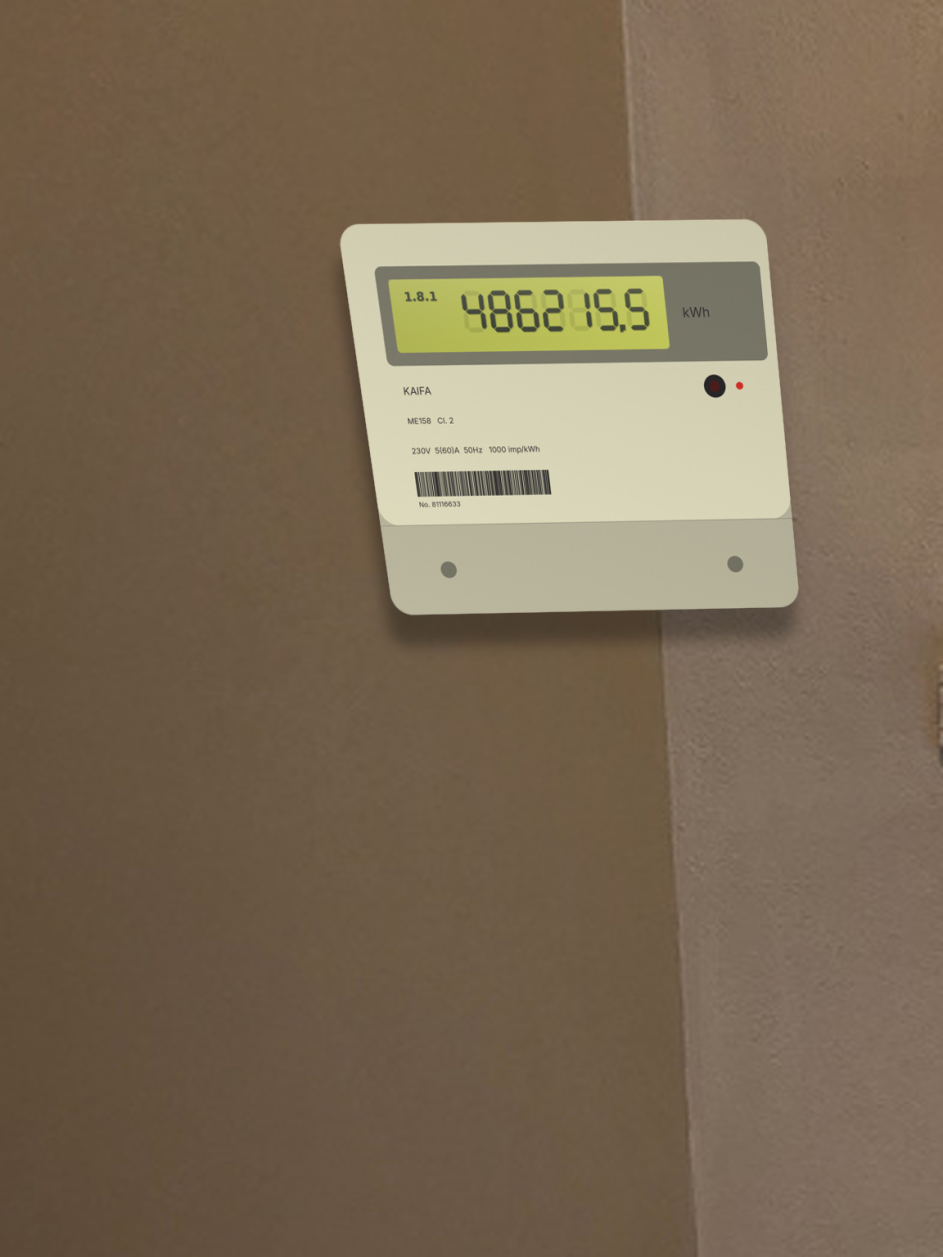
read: value=486215.5 unit=kWh
